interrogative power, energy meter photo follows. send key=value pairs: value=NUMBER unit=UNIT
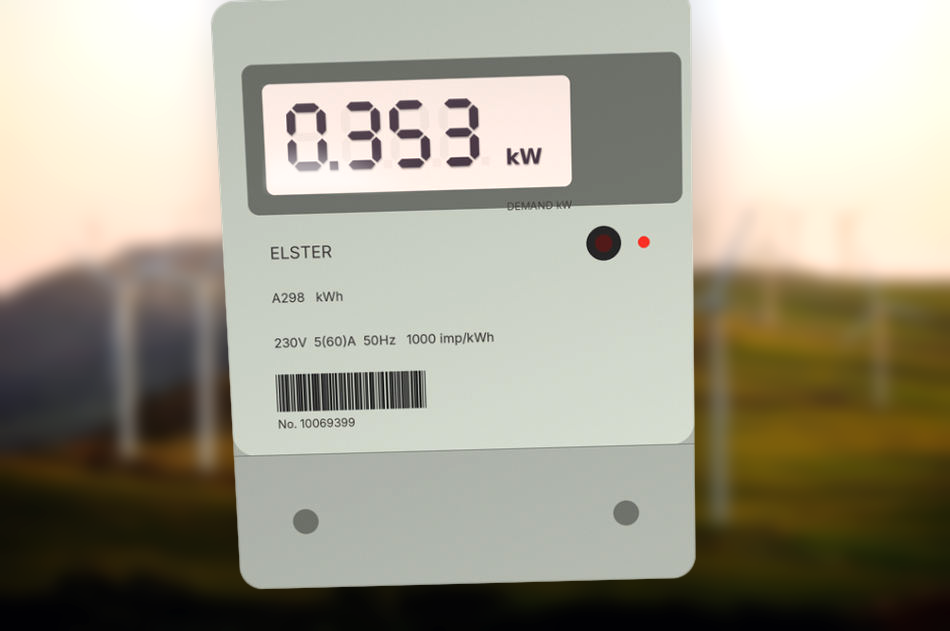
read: value=0.353 unit=kW
